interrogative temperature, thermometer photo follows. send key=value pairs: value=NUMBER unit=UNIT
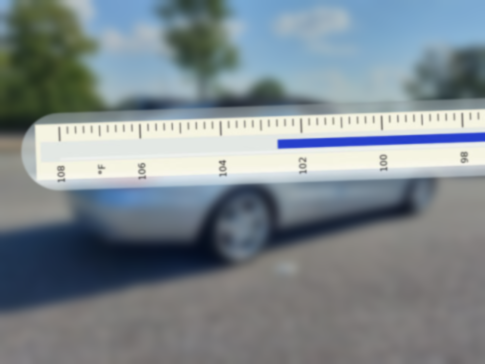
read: value=102.6 unit=°F
